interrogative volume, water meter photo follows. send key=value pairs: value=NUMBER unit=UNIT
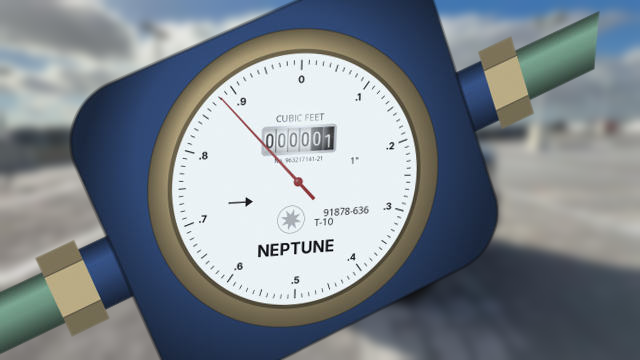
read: value=0.88 unit=ft³
